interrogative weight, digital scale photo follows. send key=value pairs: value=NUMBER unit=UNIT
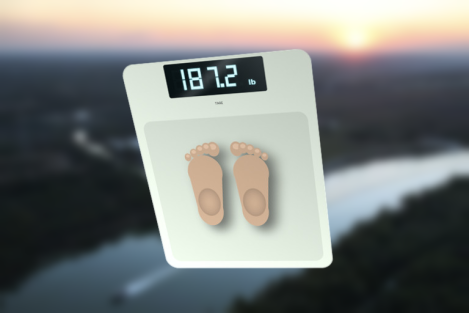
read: value=187.2 unit=lb
